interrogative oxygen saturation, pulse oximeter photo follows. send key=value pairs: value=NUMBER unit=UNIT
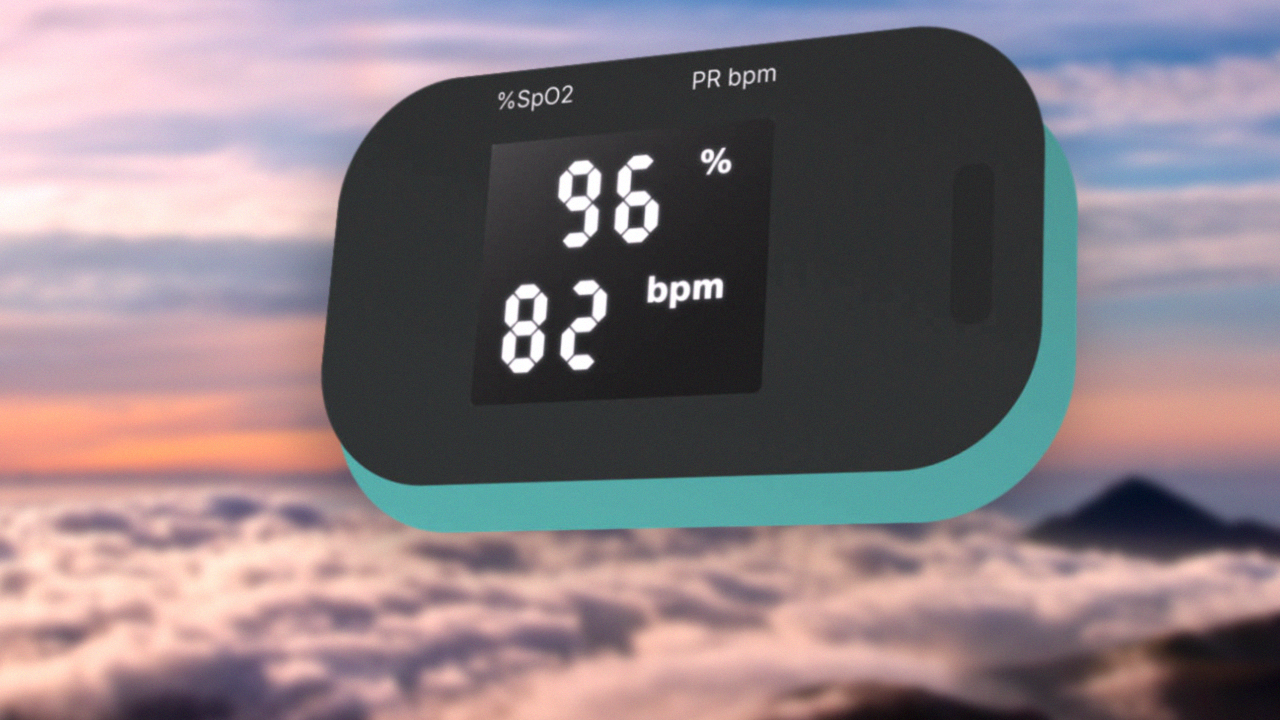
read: value=96 unit=%
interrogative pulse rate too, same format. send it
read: value=82 unit=bpm
